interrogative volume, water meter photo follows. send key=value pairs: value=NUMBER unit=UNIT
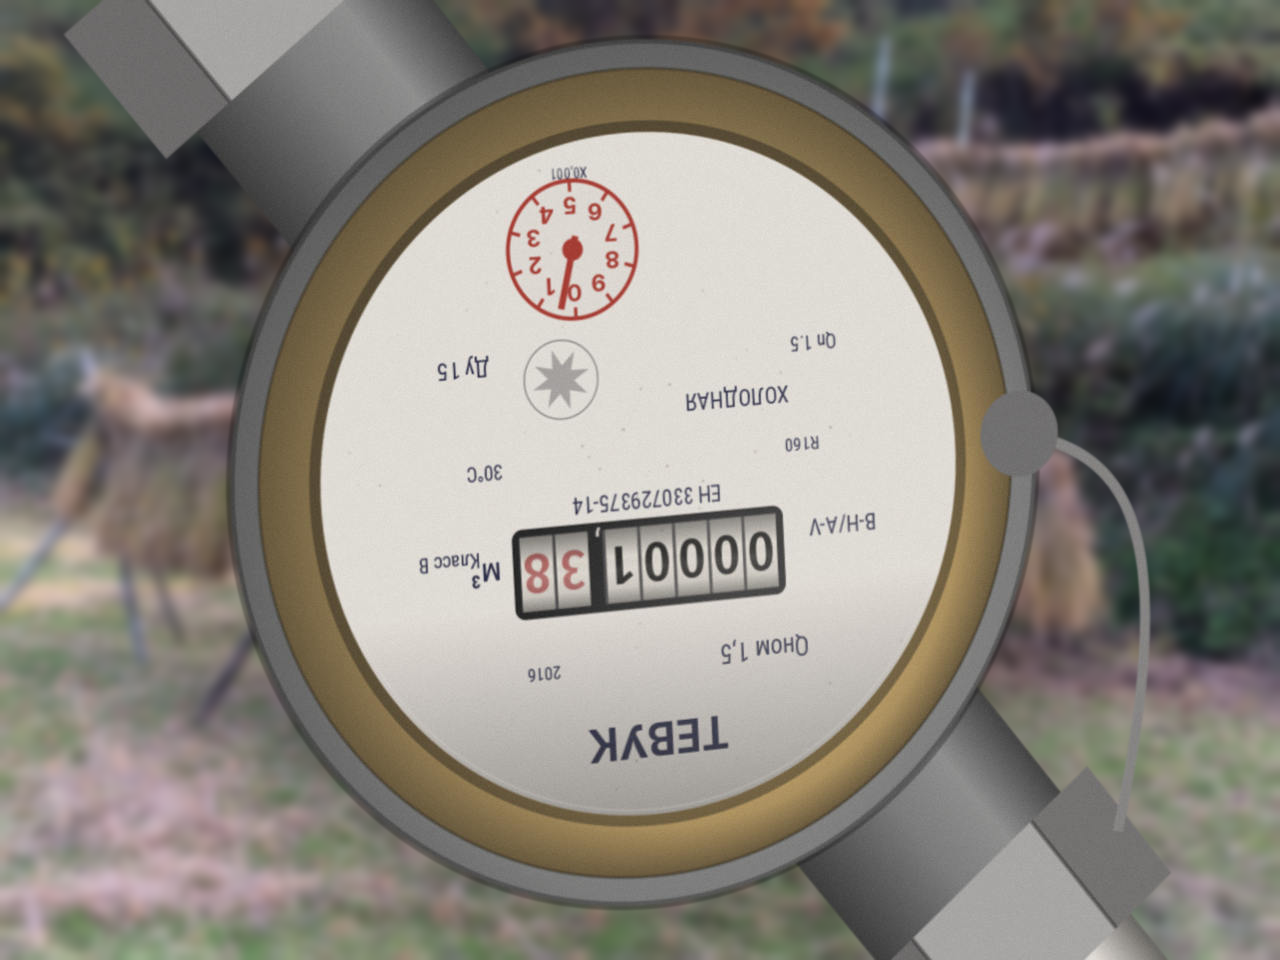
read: value=1.380 unit=m³
